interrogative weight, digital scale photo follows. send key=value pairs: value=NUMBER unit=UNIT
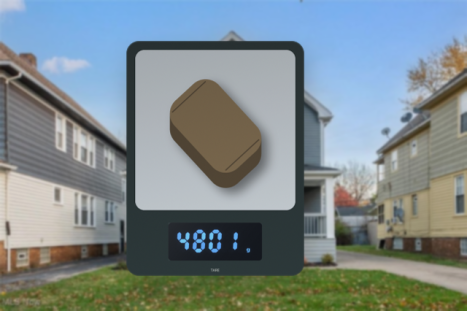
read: value=4801 unit=g
